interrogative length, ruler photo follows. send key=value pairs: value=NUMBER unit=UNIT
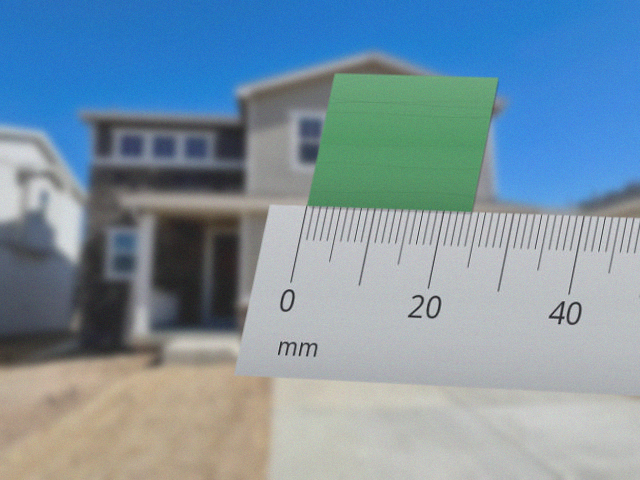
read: value=24 unit=mm
